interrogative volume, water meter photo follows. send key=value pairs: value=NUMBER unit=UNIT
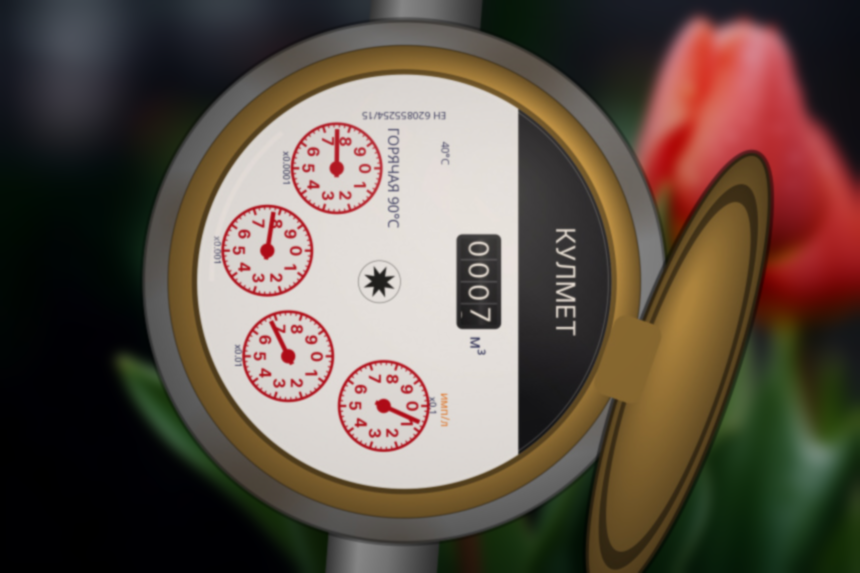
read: value=7.0677 unit=m³
